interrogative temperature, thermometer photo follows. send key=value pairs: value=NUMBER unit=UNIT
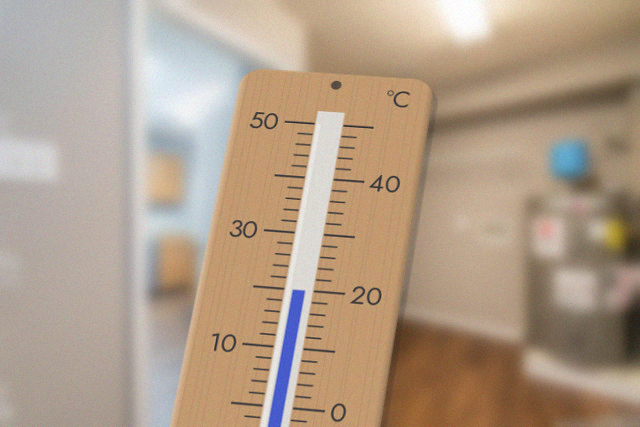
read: value=20 unit=°C
